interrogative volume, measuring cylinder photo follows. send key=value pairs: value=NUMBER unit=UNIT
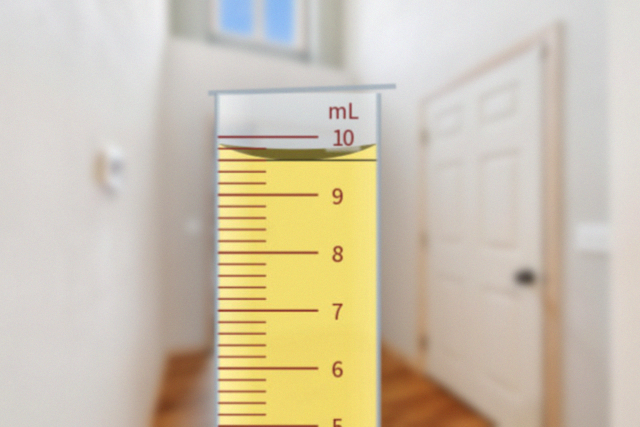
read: value=9.6 unit=mL
